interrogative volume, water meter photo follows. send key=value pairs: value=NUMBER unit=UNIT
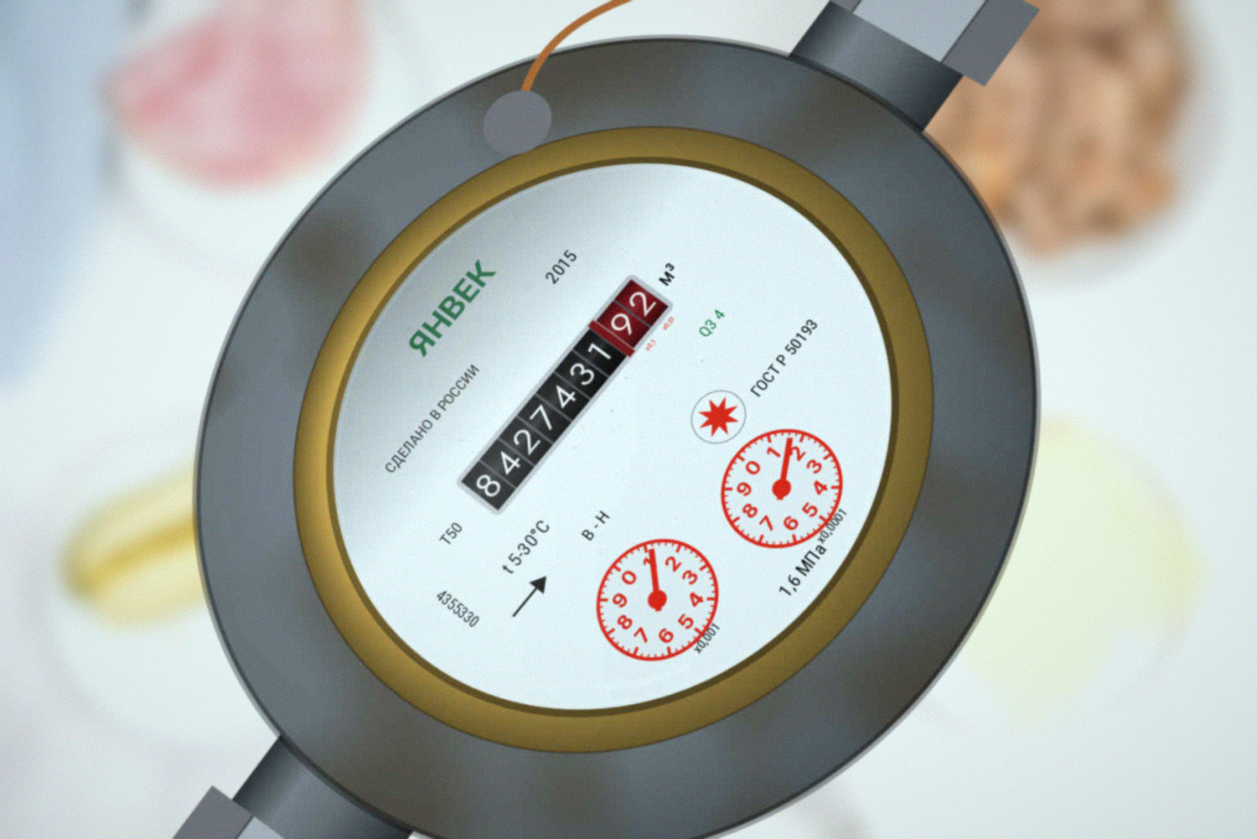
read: value=8427431.9211 unit=m³
